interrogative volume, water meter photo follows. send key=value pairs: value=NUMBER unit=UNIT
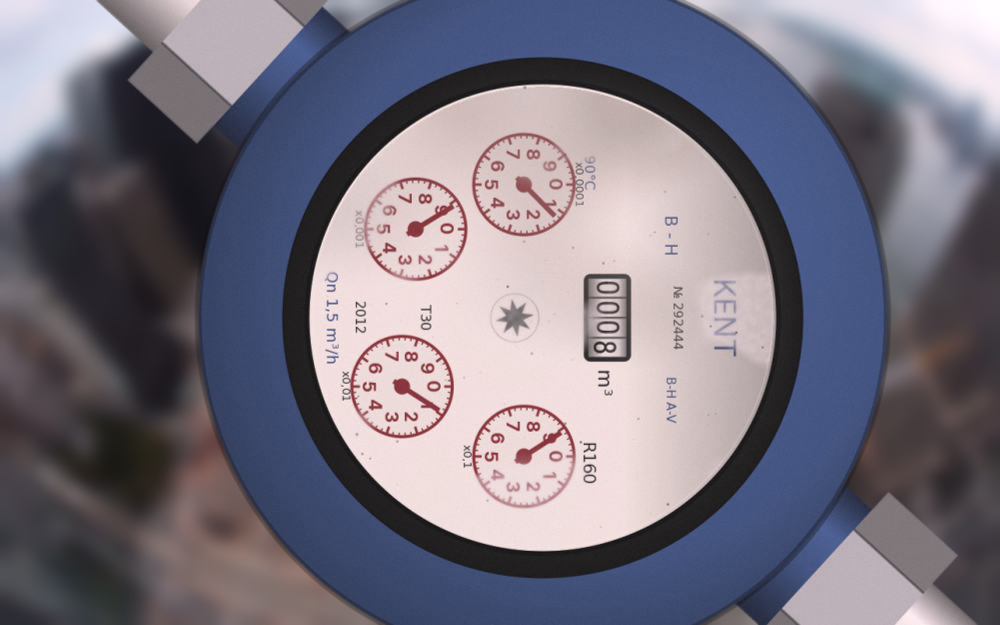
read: value=7.9091 unit=m³
